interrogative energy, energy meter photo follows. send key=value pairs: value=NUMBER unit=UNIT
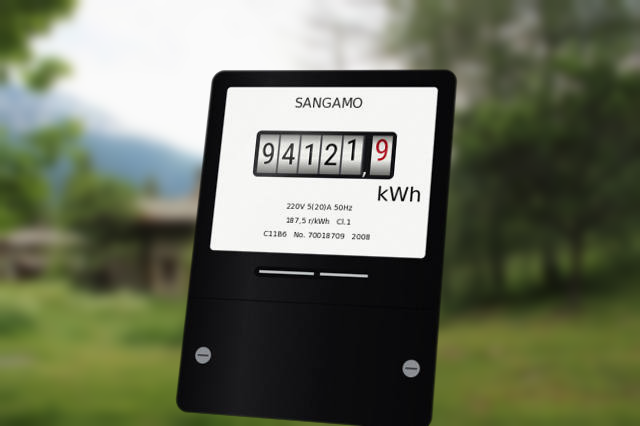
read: value=94121.9 unit=kWh
